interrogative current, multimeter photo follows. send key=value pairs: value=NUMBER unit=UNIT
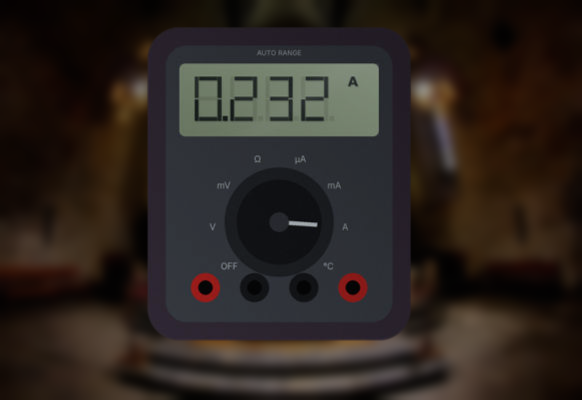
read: value=0.232 unit=A
